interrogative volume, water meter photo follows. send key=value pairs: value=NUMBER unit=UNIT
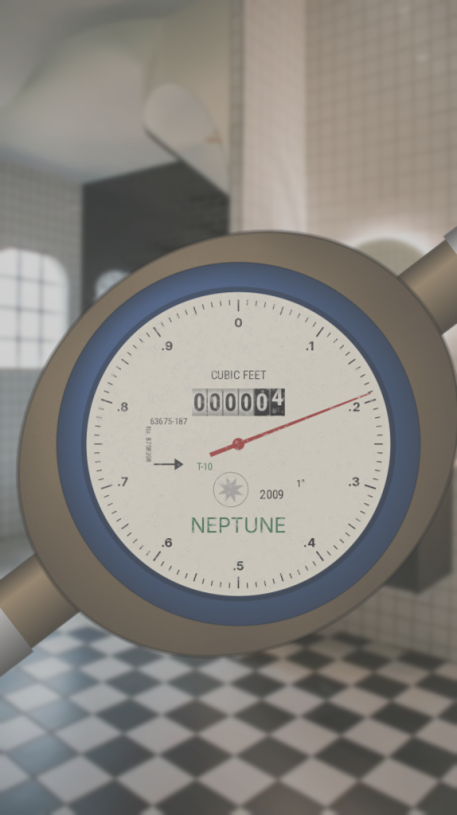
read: value=4.19 unit=ft³
